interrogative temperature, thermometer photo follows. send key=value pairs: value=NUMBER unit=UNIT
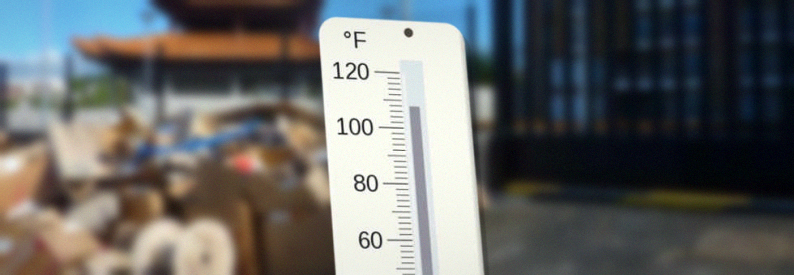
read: value=108 unit=°F
